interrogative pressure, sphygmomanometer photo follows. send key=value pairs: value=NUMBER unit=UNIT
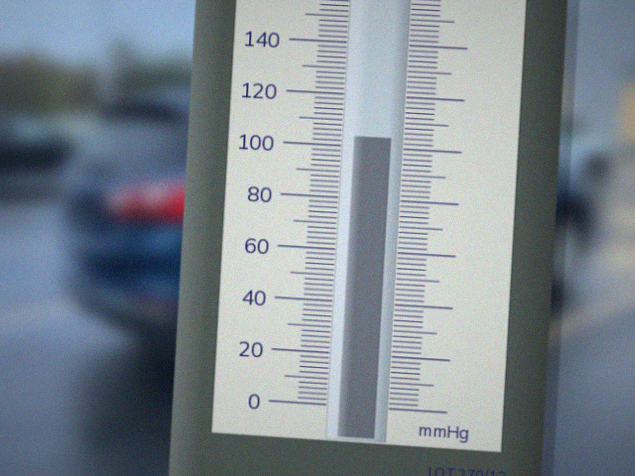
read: value=104 unit=mmHg
